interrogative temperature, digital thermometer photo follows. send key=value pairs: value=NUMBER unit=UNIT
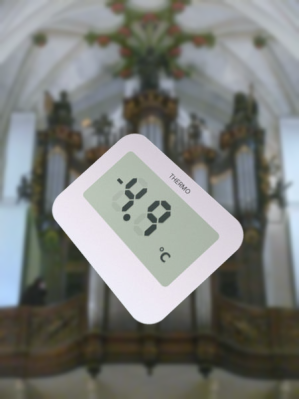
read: value=-4.9 unit=°C
